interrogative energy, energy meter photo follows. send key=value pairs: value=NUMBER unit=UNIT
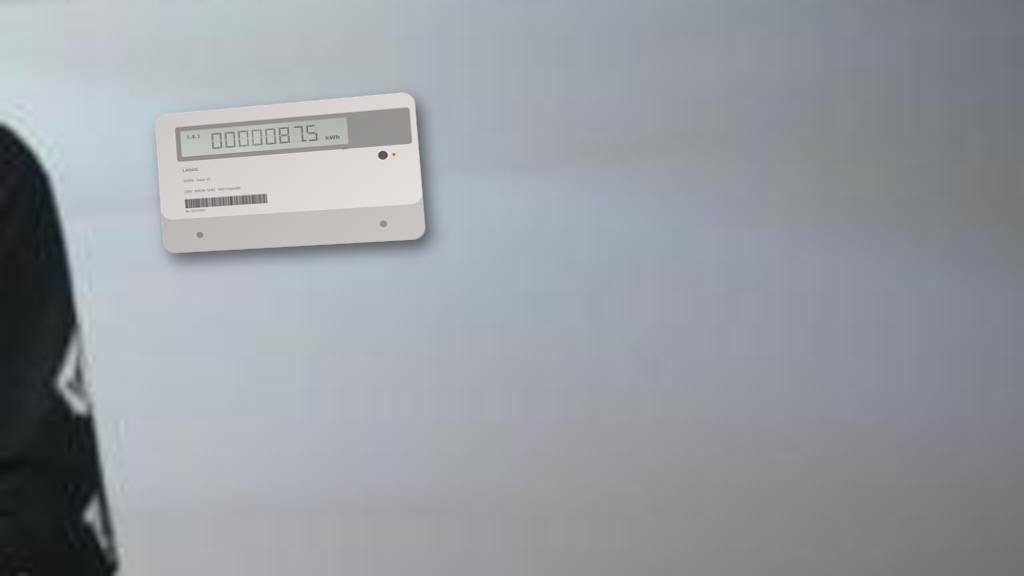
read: value=87.5 unit=kWh
